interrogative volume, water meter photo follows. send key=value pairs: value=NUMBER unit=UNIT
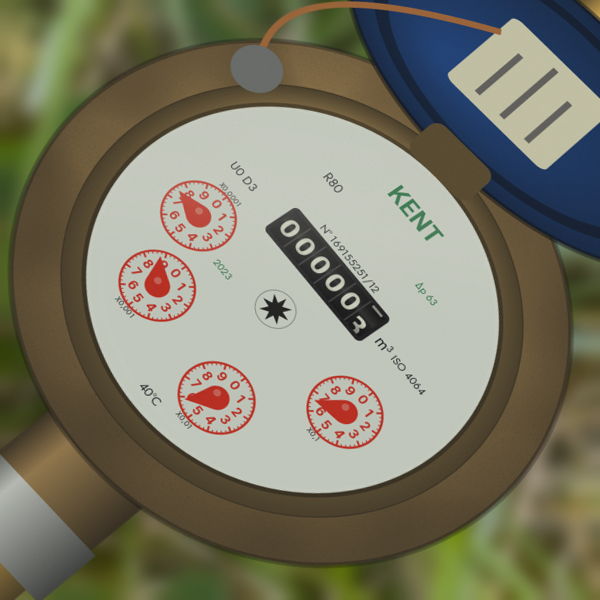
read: value=2.6587 unit=m³
